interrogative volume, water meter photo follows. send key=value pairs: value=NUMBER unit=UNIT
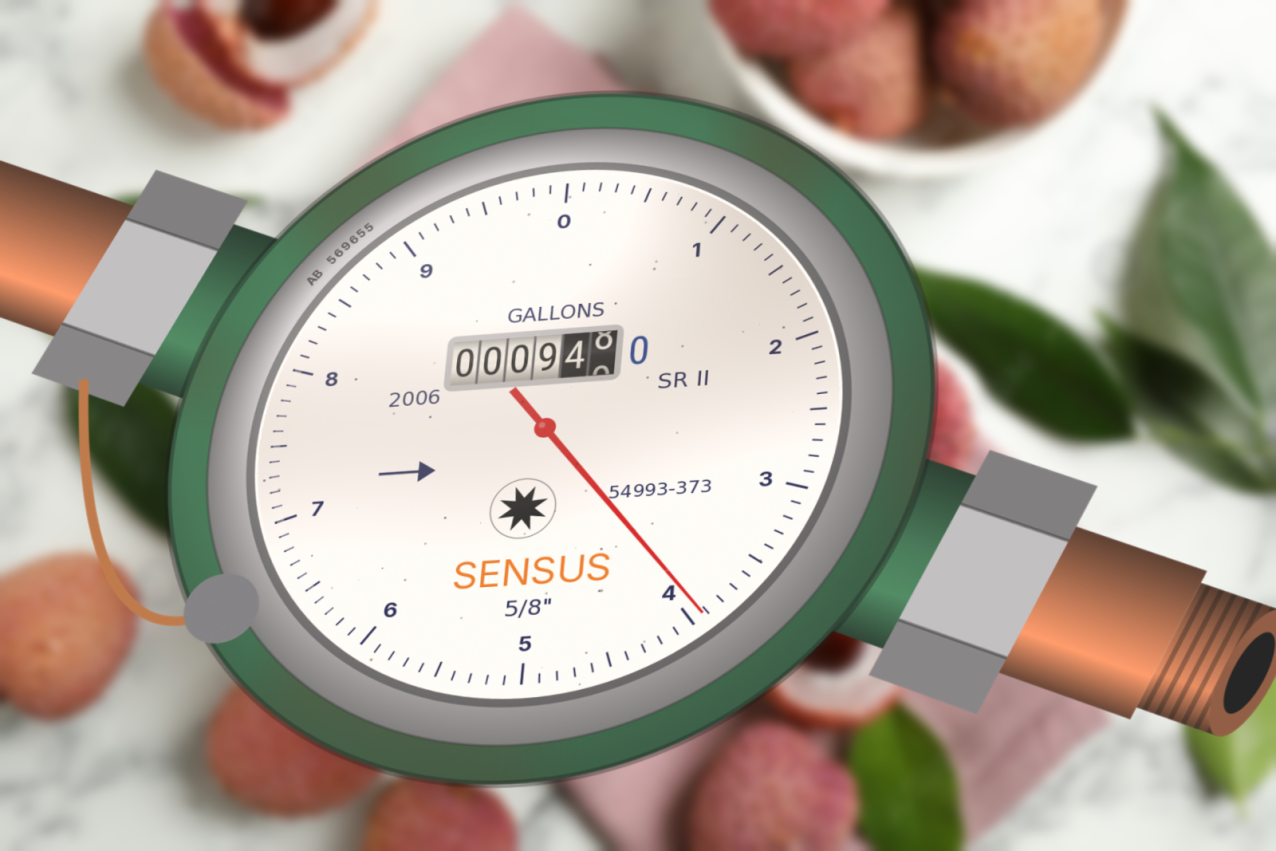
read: value=9483.9 unit=gal
